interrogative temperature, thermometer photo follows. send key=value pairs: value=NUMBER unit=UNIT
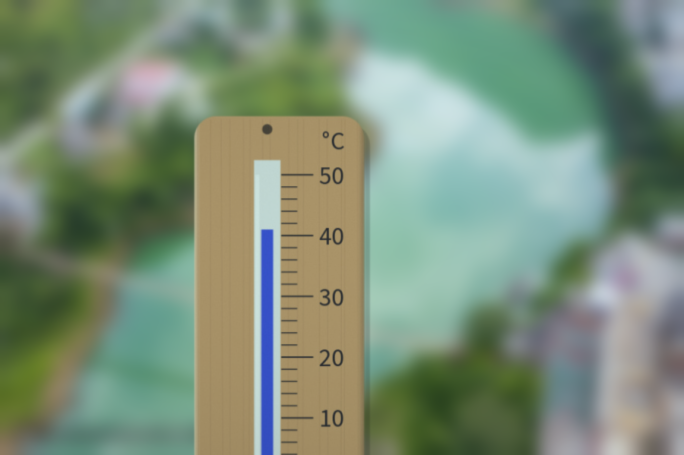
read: value=41 unit=°C
